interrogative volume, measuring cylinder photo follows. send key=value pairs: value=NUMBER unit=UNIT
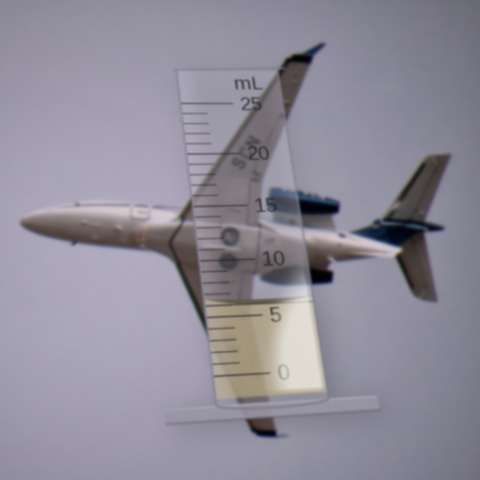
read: value=6 unit=mL
